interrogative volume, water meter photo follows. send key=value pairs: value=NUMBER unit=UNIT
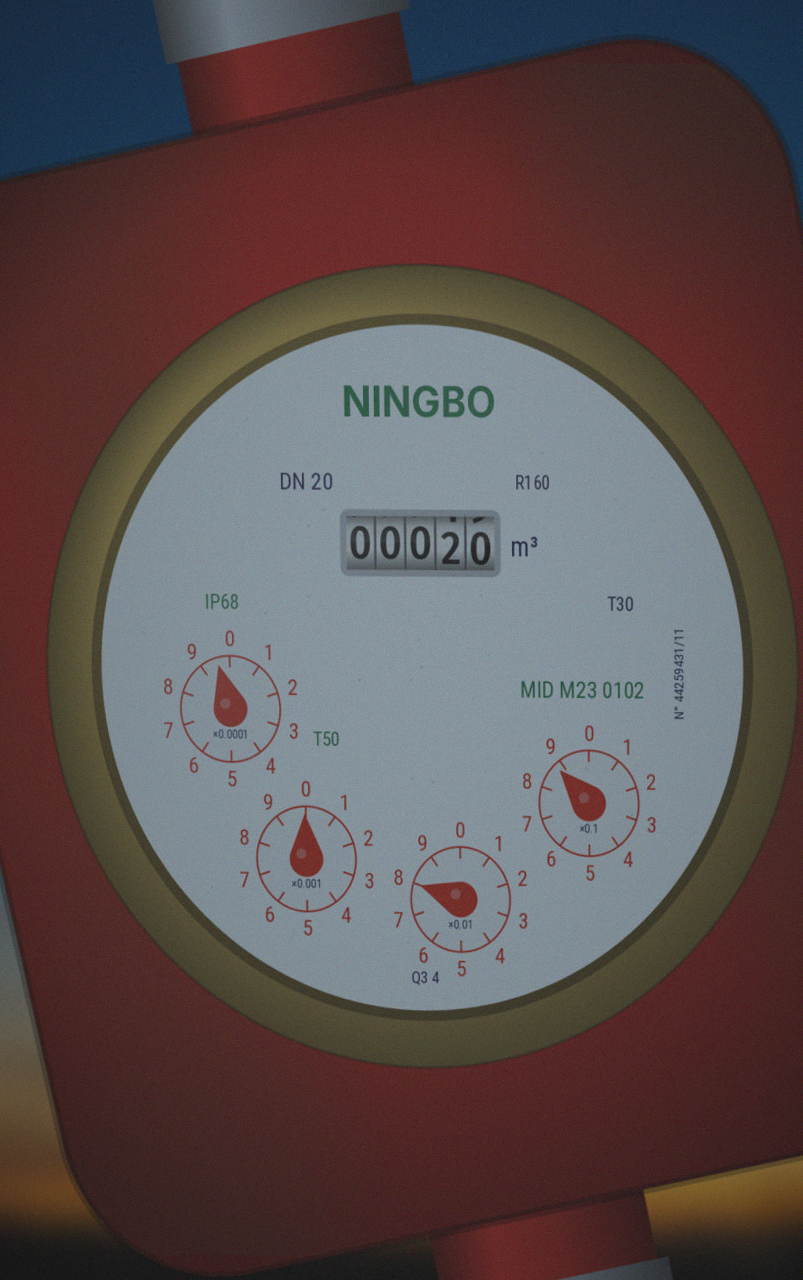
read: value=19.8799 unit=m³
